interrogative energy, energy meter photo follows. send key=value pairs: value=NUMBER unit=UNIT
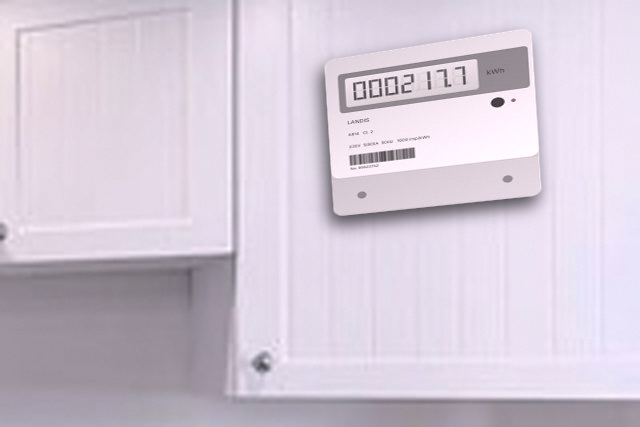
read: value=217.7 unit=kWh
